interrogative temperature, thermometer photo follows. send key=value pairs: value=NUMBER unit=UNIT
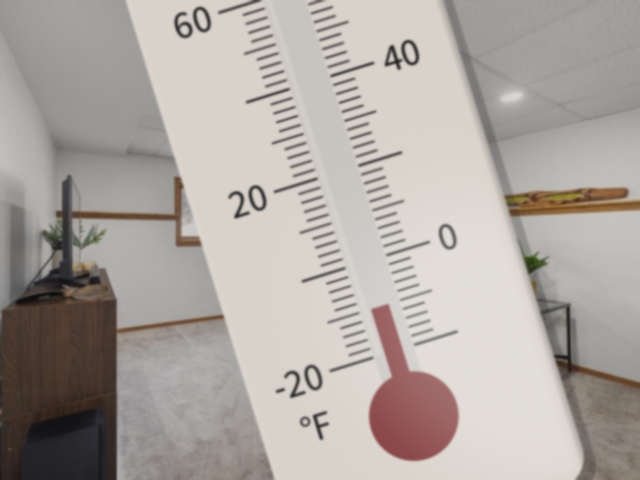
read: value=-10 unit=°F
